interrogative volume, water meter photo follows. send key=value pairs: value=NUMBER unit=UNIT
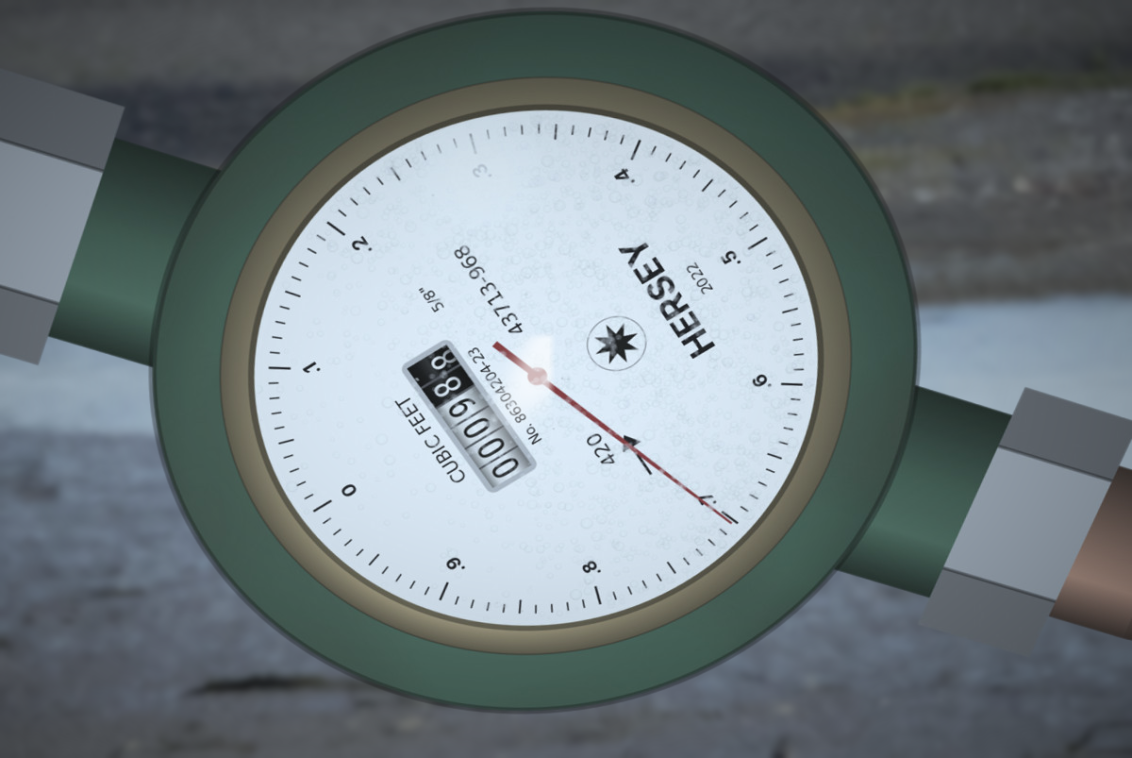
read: value=987.70 unit=ft³
